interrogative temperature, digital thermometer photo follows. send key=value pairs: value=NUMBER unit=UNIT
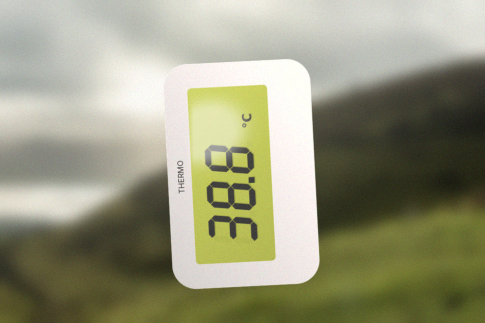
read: value=38.8 unit=°C
